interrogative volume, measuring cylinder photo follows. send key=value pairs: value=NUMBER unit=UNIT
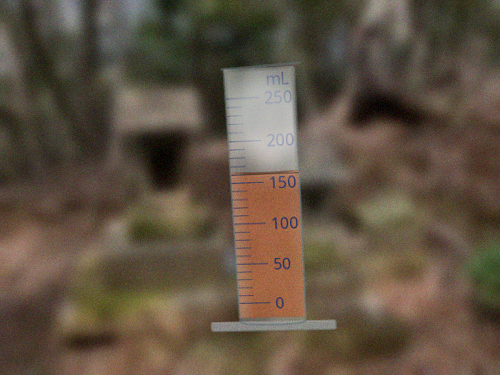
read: value=160 unit=mL
